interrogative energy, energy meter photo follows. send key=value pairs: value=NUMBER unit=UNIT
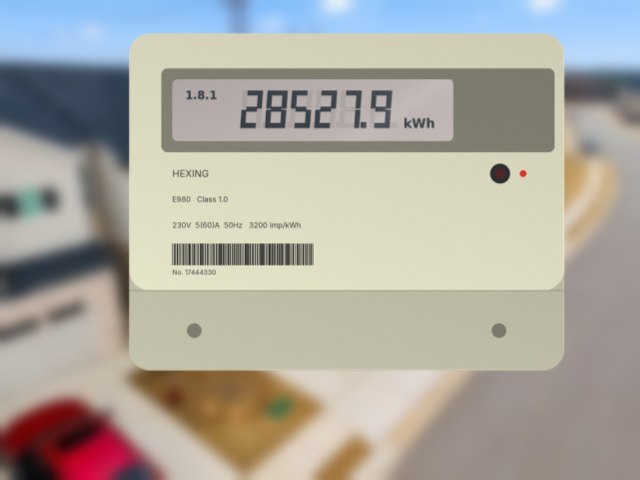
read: value=28527.9 unit=kWh
